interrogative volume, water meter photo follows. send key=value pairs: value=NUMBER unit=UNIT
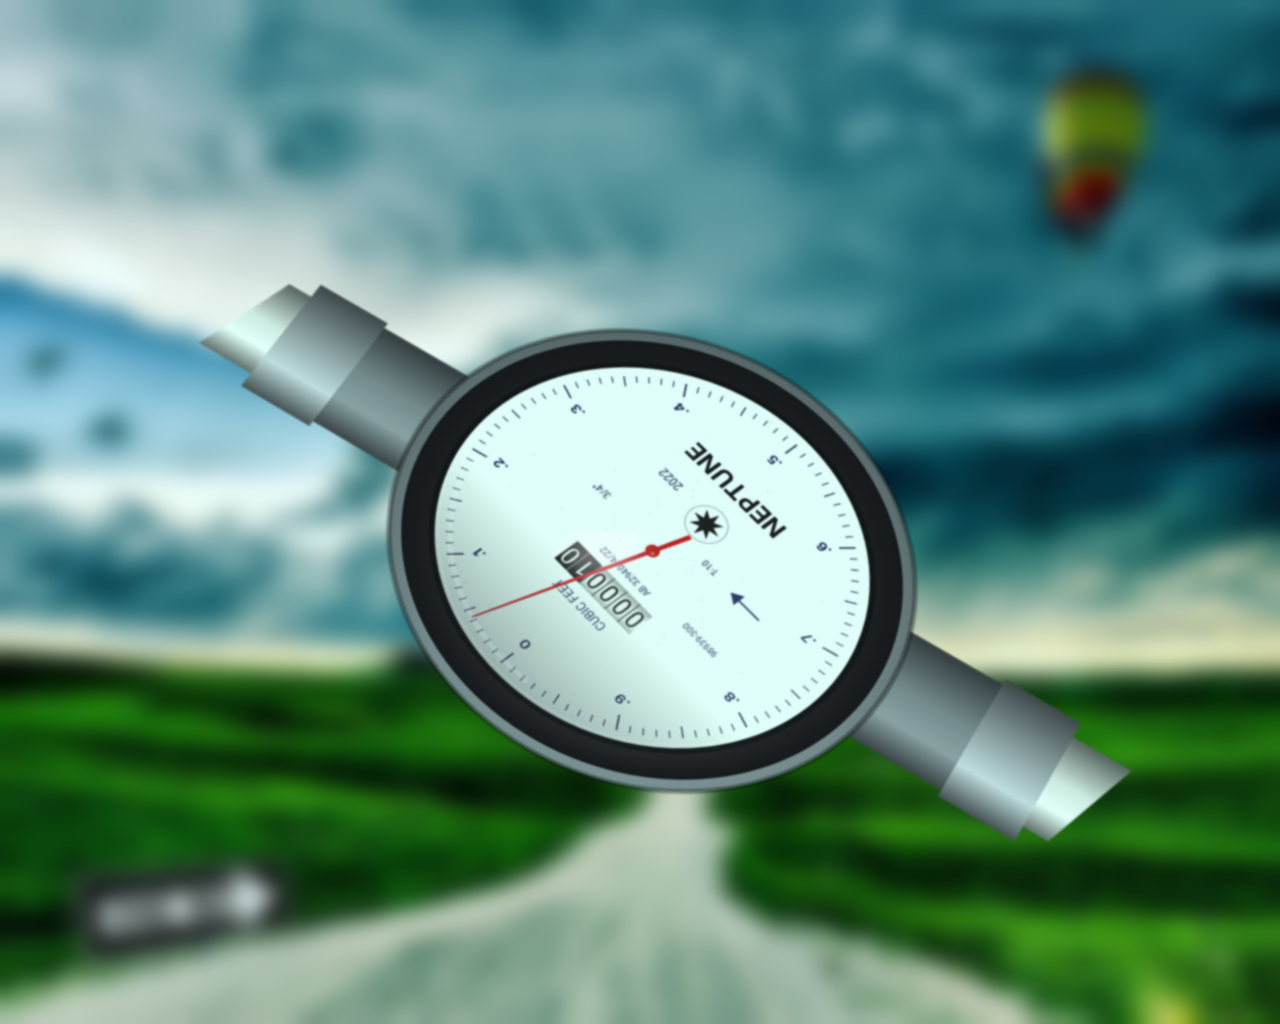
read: value=10.04 unit=ft³
